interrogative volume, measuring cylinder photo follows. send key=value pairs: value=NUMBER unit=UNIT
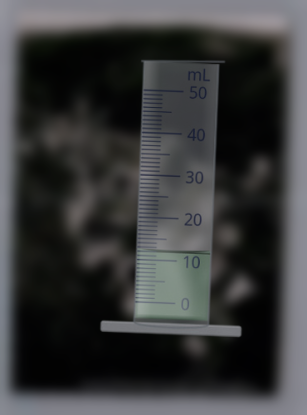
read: value=12 unit=mL
